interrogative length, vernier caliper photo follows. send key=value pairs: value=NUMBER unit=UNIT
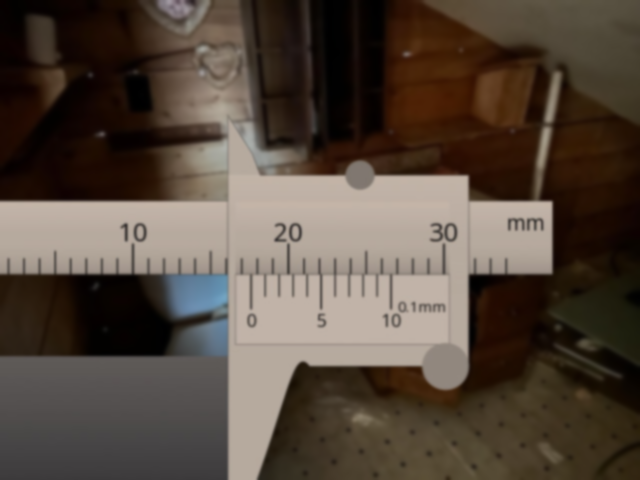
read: value=17.6 unit=mm
